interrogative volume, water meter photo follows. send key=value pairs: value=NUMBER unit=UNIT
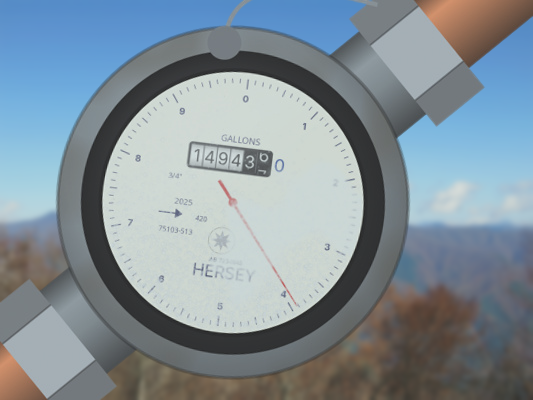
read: value=1494363.9 unit=gal
